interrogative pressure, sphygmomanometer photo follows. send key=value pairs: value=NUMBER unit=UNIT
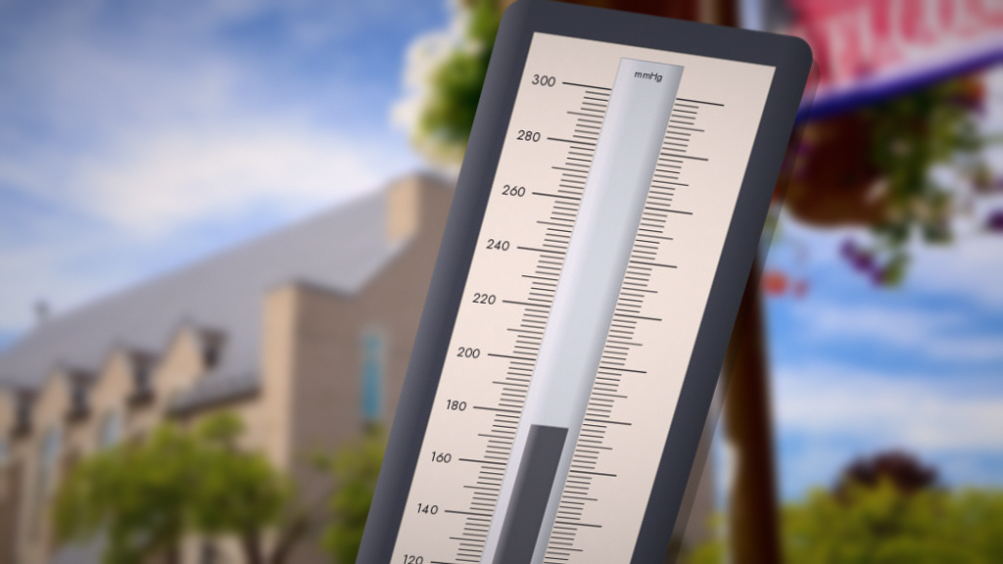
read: value=176 unit=mmHg
